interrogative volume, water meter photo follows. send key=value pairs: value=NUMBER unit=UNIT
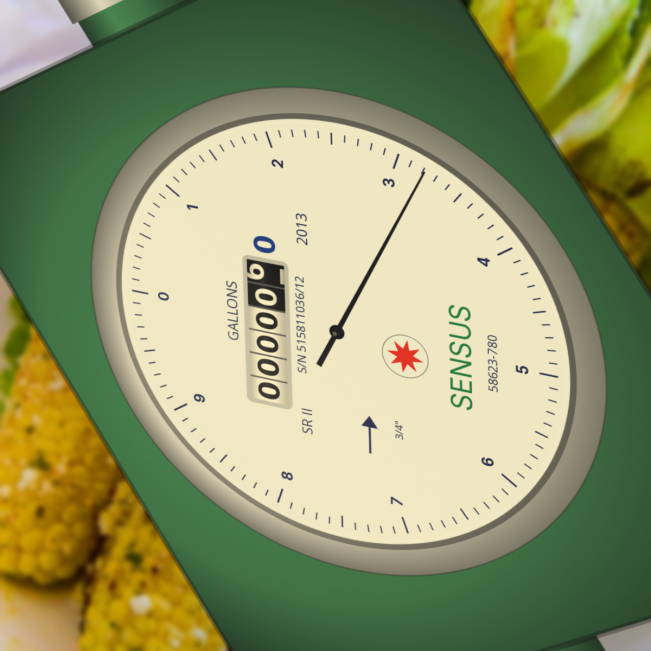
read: value=63.2 unit=gal
